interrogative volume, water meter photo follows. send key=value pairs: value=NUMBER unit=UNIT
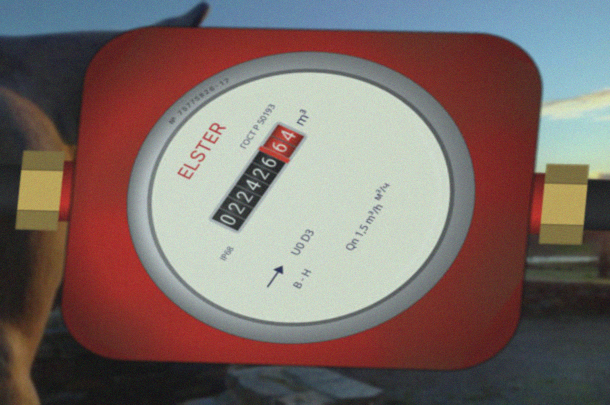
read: value=22426.64 unit=m³
